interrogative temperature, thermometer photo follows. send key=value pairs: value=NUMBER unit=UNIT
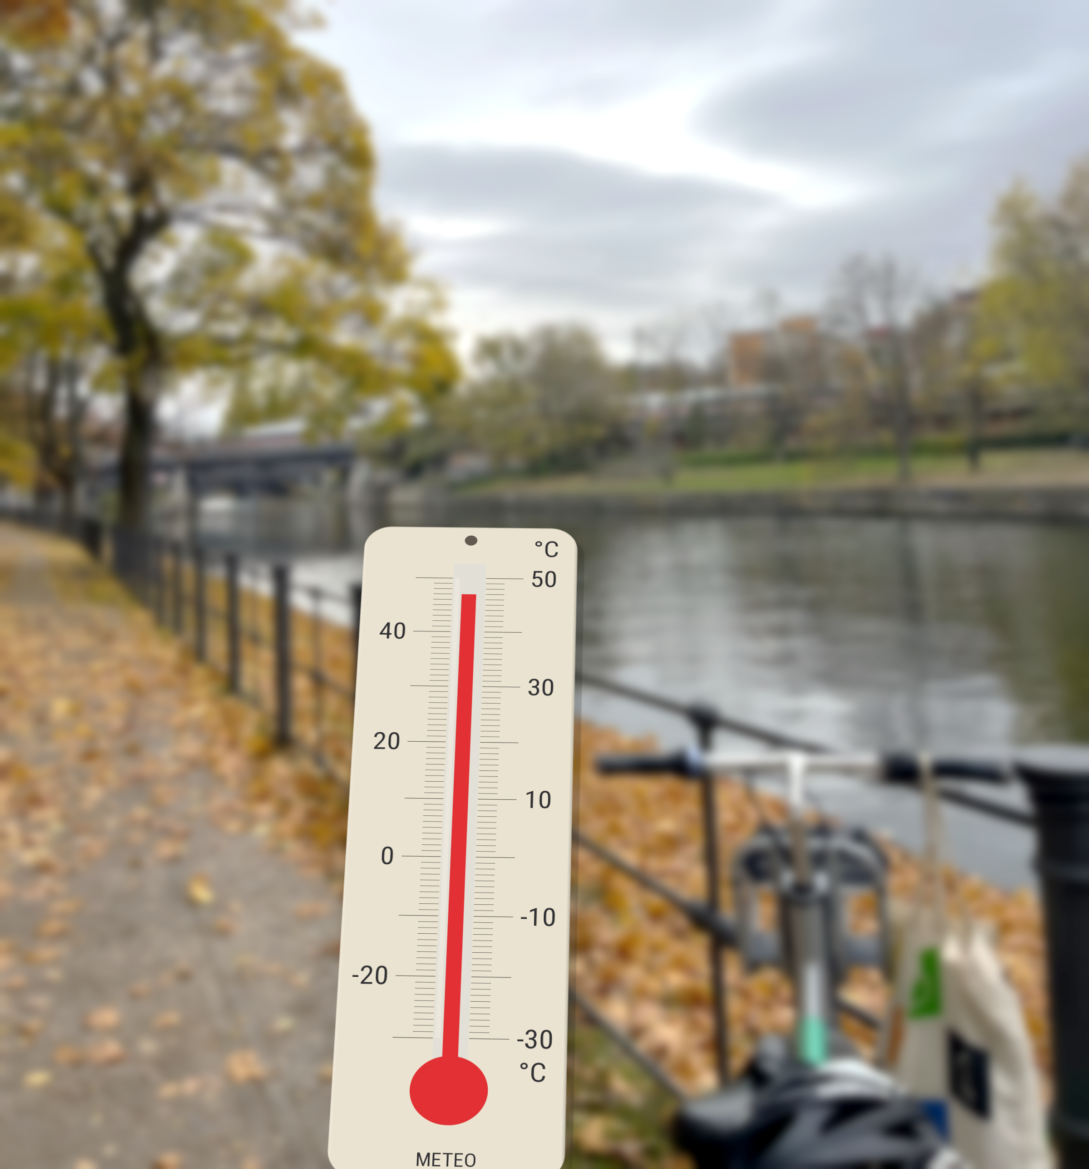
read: value=47 unit=°C
